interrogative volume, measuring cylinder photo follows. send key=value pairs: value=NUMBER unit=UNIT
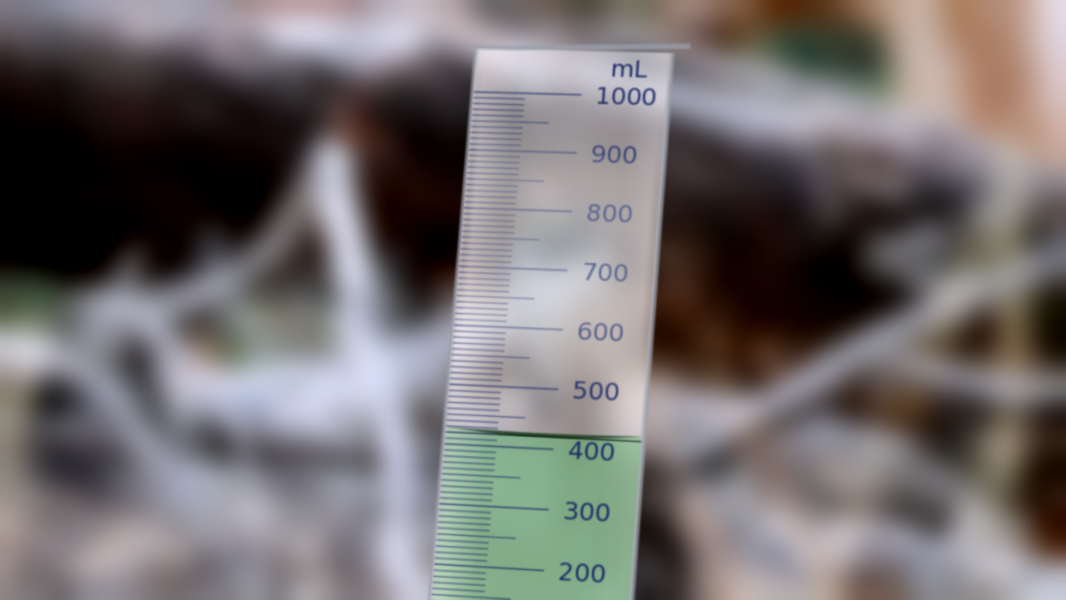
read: value=420 unit=mL
